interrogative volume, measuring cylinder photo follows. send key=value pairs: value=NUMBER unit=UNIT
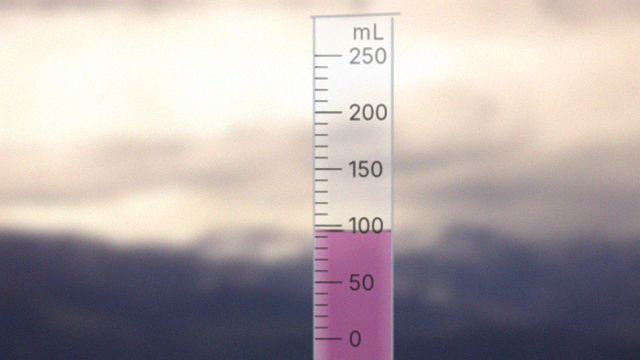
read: value=95 unit=mL
